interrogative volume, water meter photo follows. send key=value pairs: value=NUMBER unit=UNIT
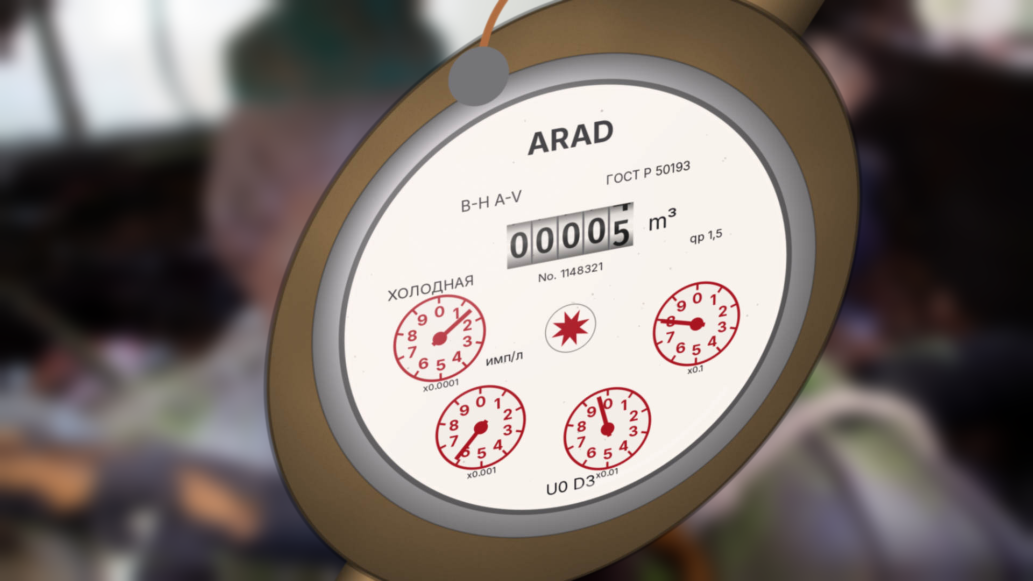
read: value=4.7961 unit=m³
